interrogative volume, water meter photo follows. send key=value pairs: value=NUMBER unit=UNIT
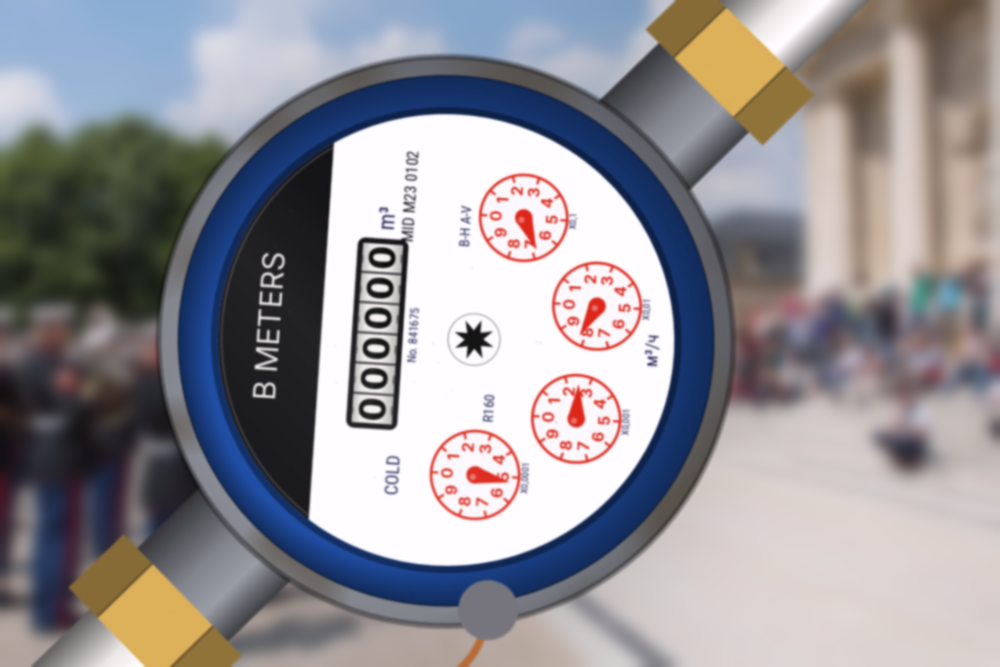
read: value=0.6825 unit=m³
